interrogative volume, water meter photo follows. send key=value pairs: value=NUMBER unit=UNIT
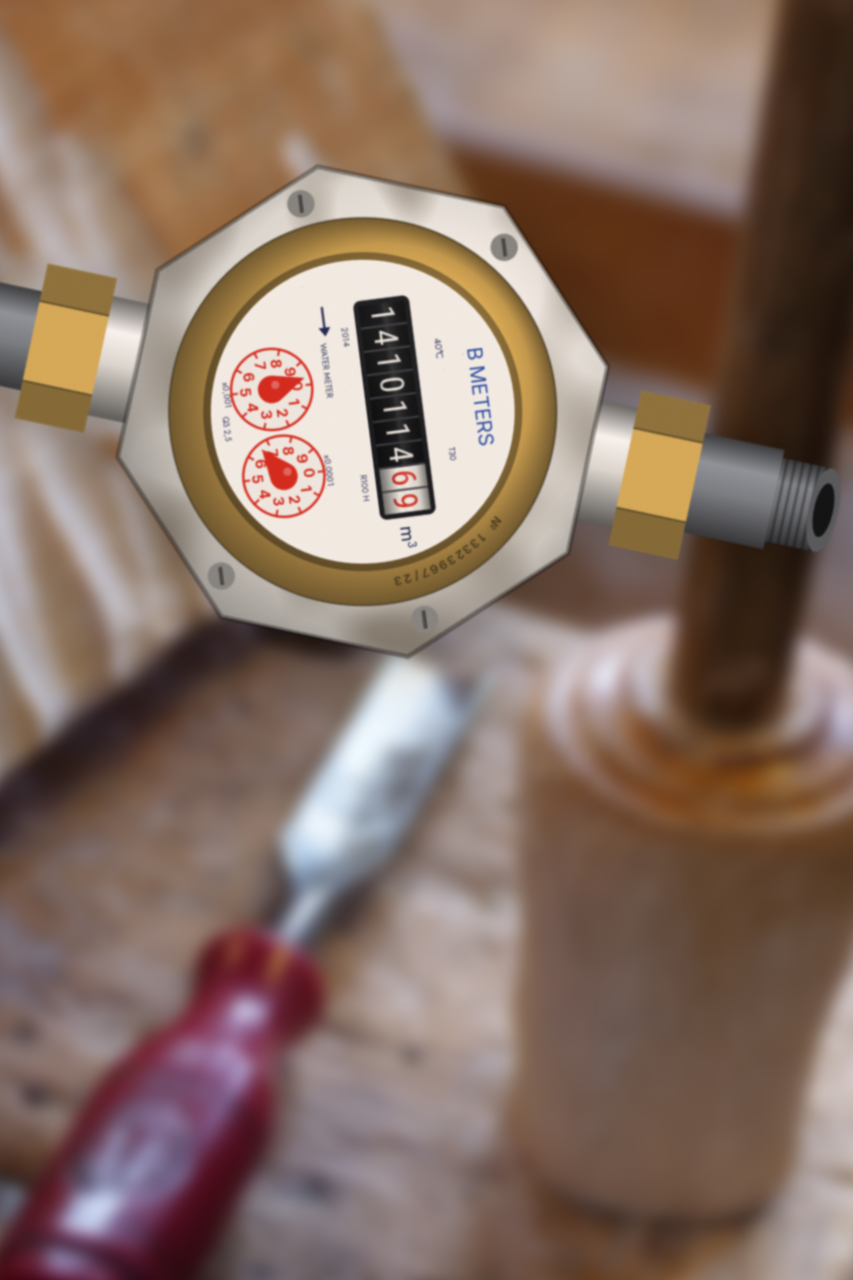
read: value=1410114.6896 unit=m³
